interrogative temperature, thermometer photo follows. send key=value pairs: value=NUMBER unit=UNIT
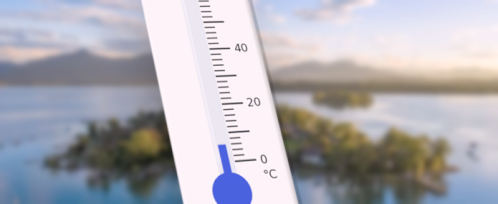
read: value=6 unit=°C
